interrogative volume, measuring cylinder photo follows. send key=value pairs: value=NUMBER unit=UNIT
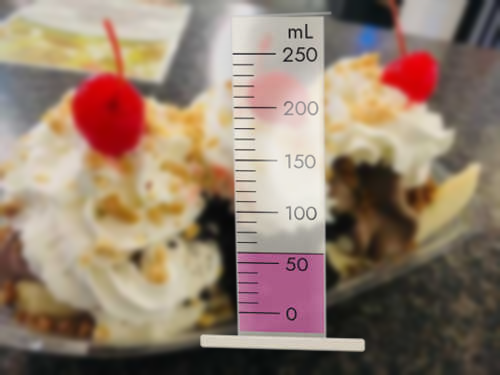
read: value=60 unit=mL
